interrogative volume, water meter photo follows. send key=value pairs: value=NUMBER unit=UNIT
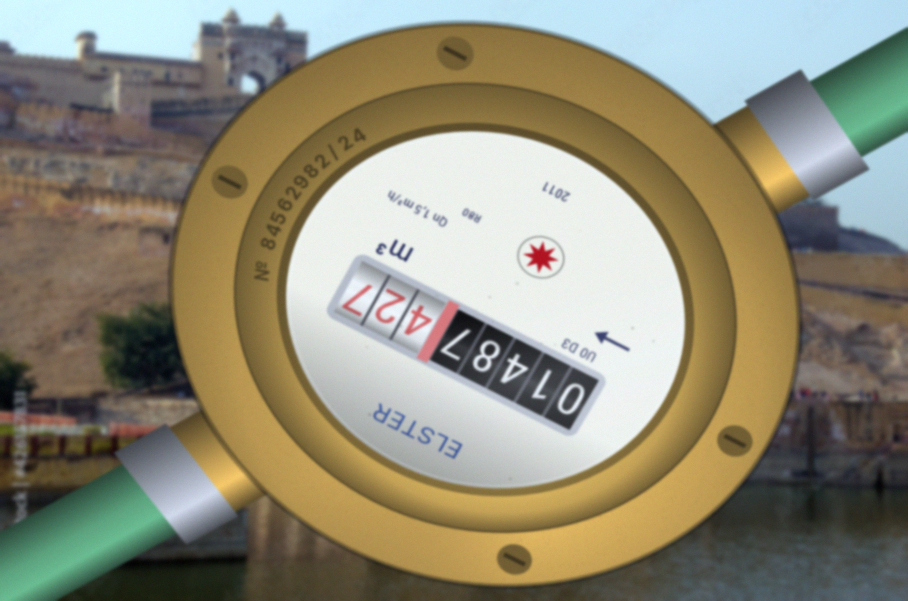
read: value=1487.427 unit=m³
